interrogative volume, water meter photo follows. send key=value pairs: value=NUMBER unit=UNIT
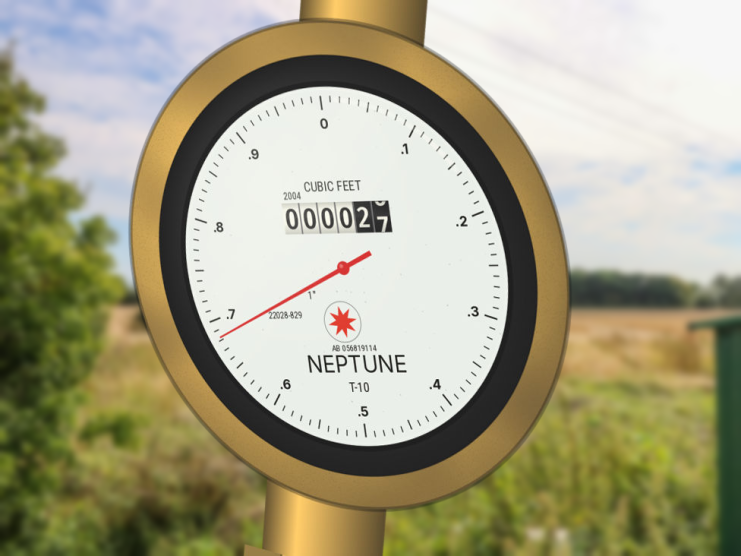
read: value=26.68 unit=ft³
